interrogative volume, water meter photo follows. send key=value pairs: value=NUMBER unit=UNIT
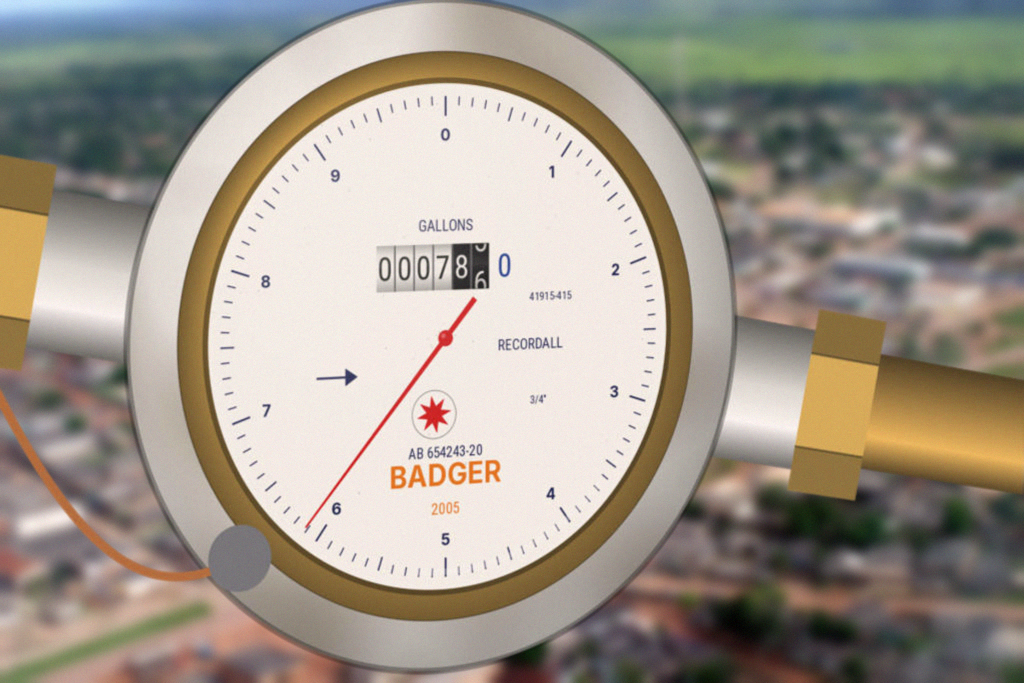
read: value=7856.1 unit=gal
